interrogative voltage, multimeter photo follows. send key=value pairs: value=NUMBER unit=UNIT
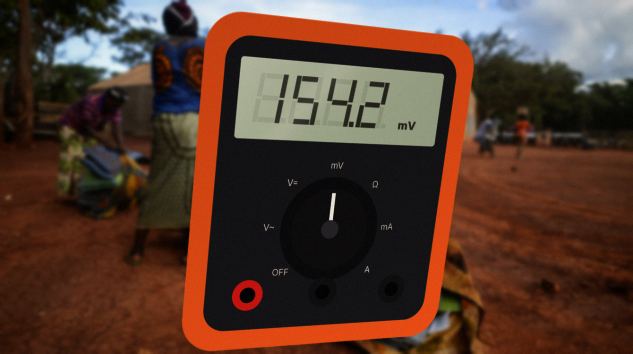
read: value=154.2 unit=mV
